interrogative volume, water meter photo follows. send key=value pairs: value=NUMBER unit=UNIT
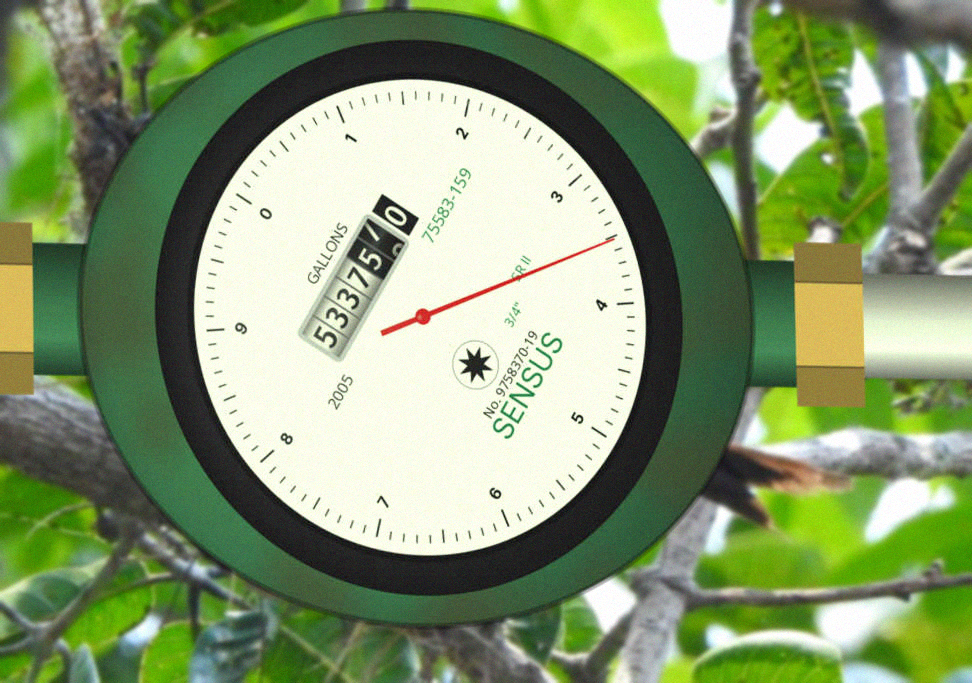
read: value=5337573.5 unit=gal
